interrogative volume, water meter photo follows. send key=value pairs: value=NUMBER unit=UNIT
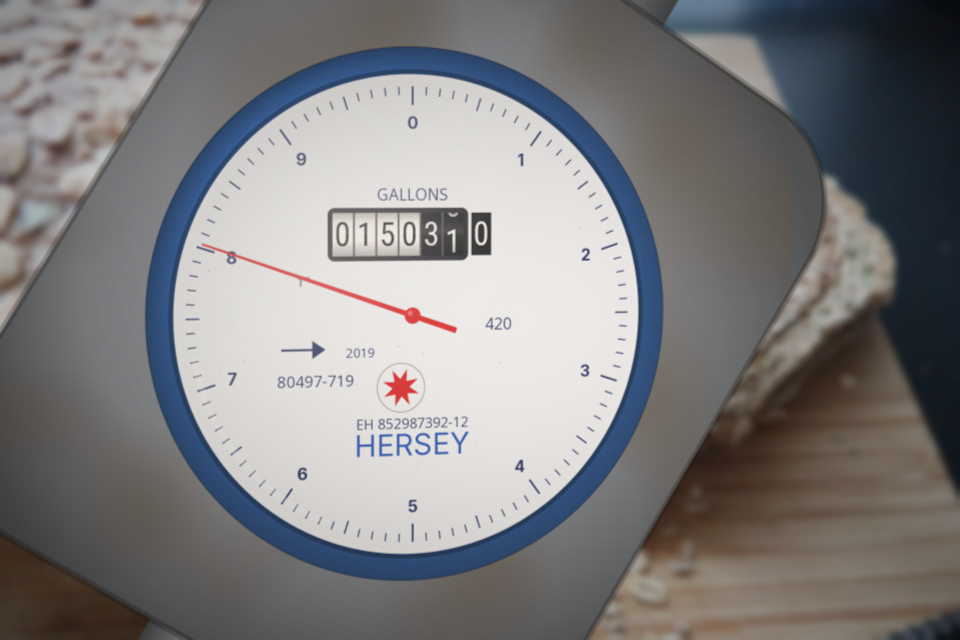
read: value=150308.0 unit=gal
